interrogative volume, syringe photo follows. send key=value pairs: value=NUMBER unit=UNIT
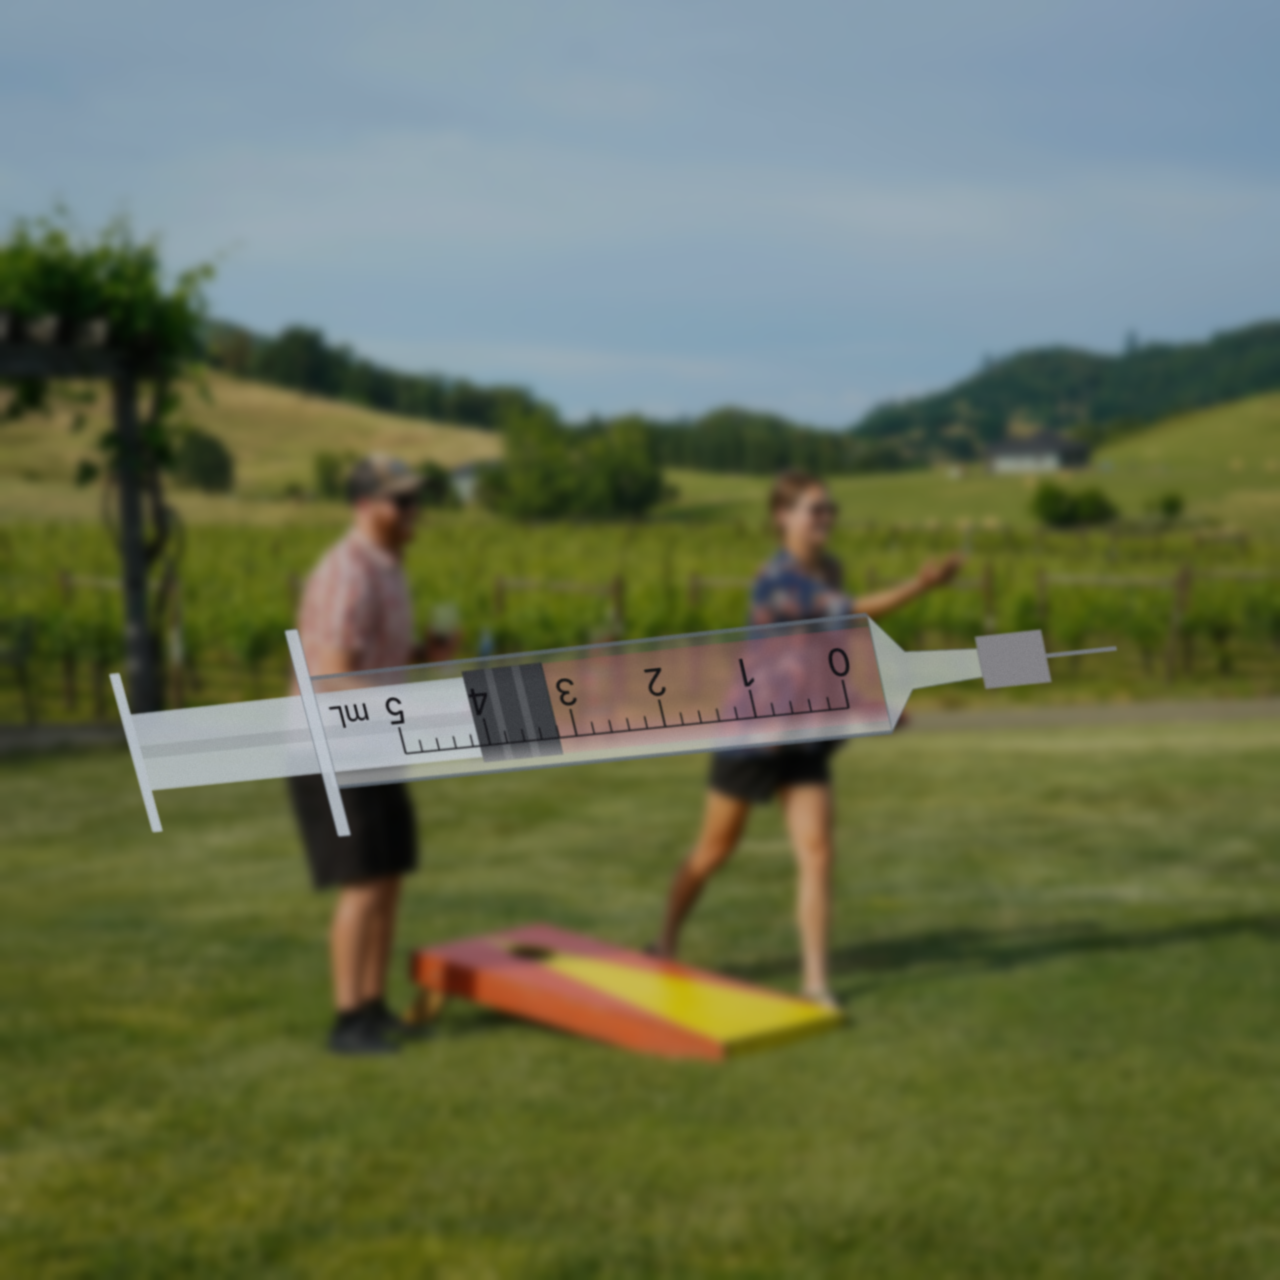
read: value=3.2 unit=mL
